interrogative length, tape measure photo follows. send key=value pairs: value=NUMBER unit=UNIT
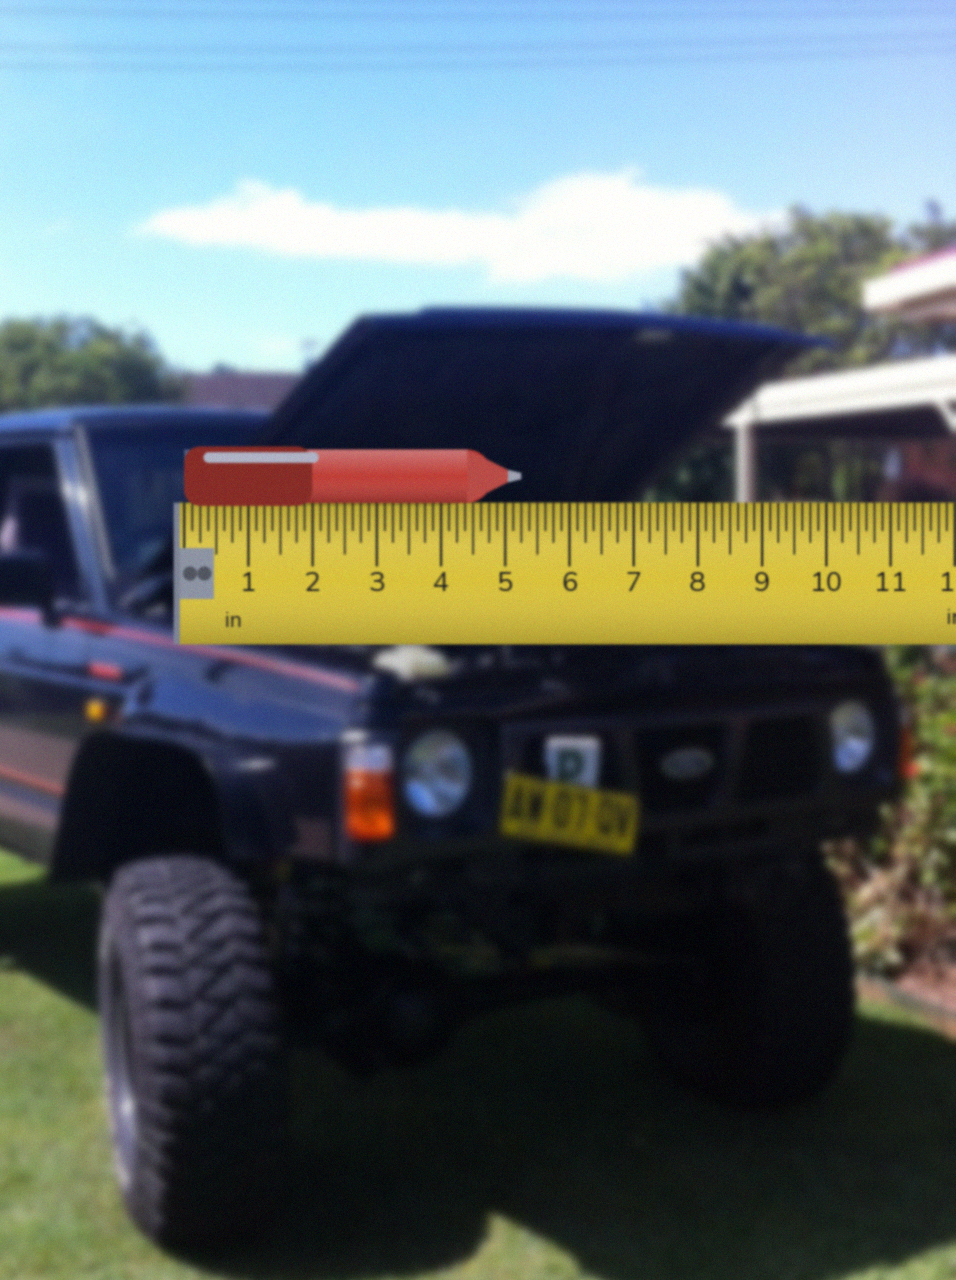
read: value=5.25 unit=in
